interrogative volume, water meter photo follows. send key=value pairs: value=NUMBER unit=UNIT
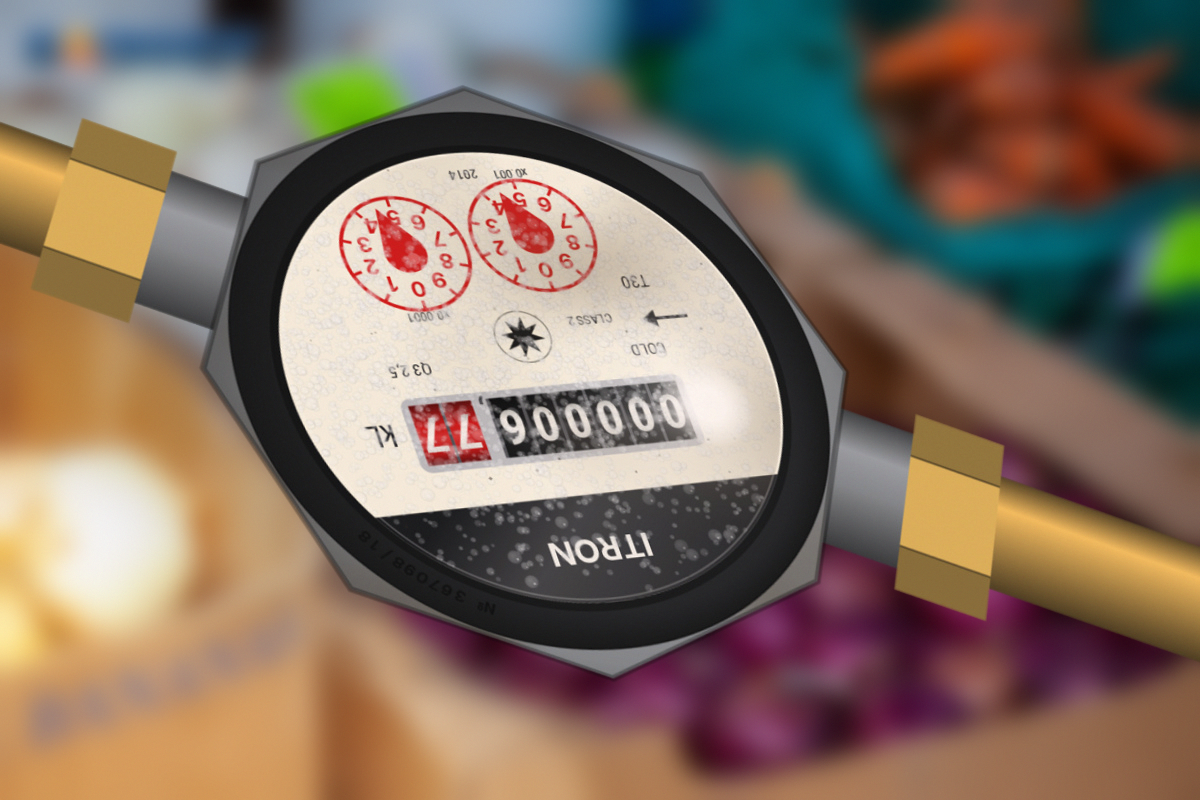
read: value=6.7744 unit=kL
